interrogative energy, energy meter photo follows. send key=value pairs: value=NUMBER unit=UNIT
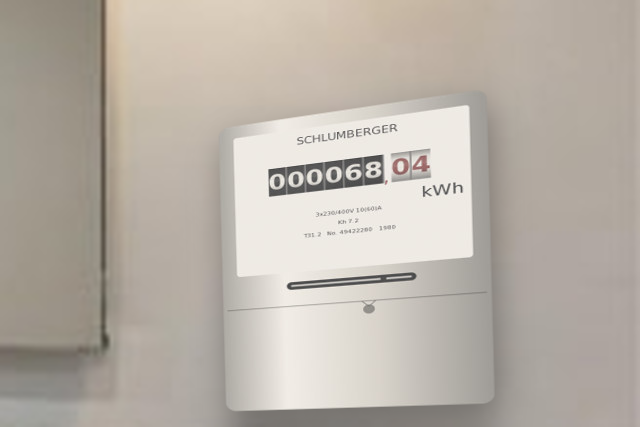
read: value=68.04 unit=kWh
